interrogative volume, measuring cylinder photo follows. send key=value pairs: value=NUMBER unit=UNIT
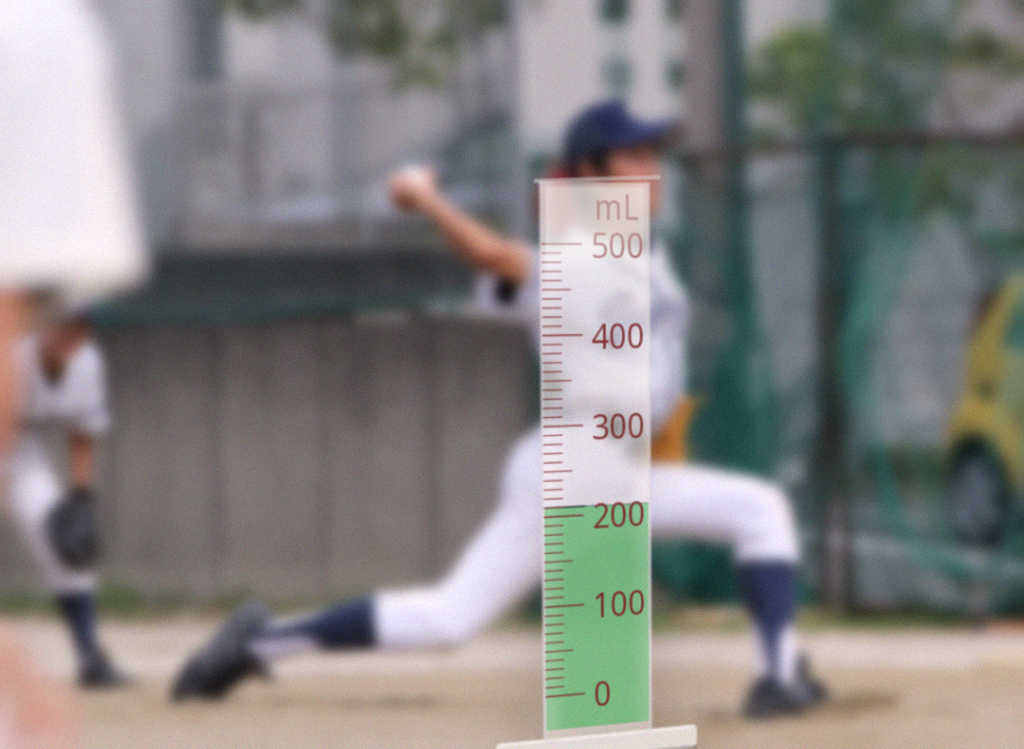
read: value=210 unit=mL
